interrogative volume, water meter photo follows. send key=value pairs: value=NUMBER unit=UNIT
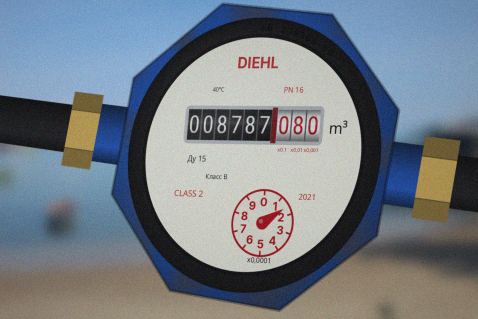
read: value=8787.0801 unit=m³
